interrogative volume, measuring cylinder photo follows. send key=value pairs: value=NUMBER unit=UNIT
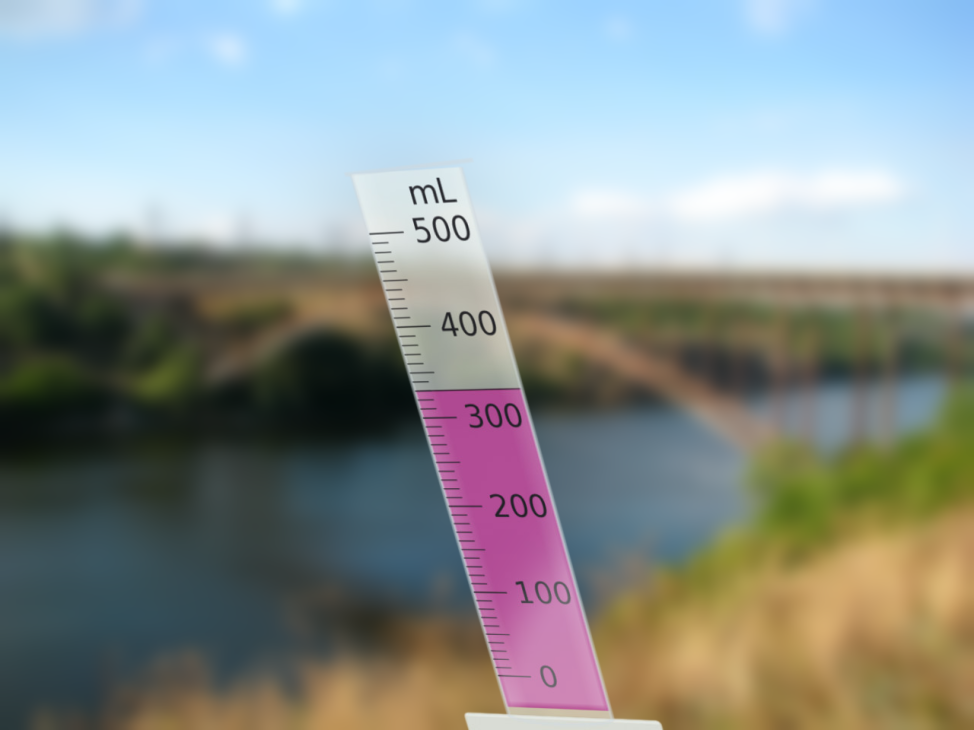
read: value=330 unit=mL
